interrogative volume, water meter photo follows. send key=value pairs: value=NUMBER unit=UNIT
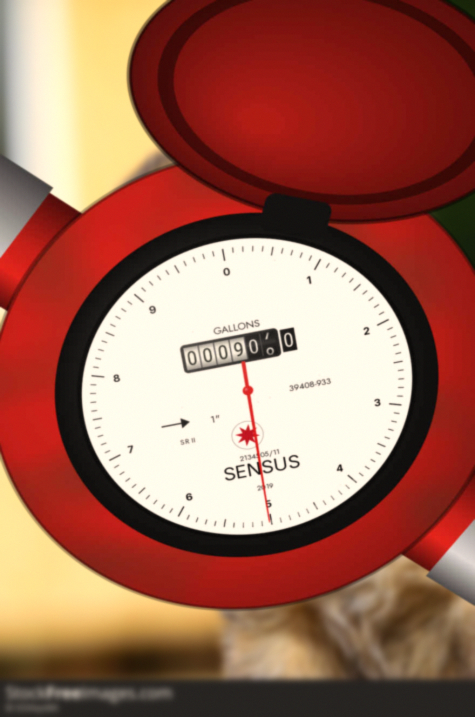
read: value=9075.0 unit=gal
